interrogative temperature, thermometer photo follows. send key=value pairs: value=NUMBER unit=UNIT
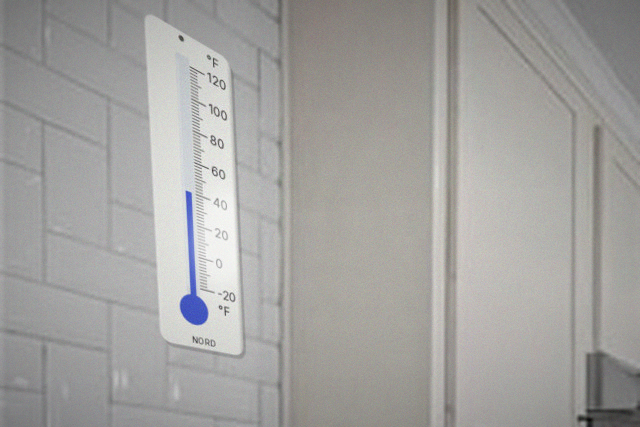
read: value=40 unit=°F
